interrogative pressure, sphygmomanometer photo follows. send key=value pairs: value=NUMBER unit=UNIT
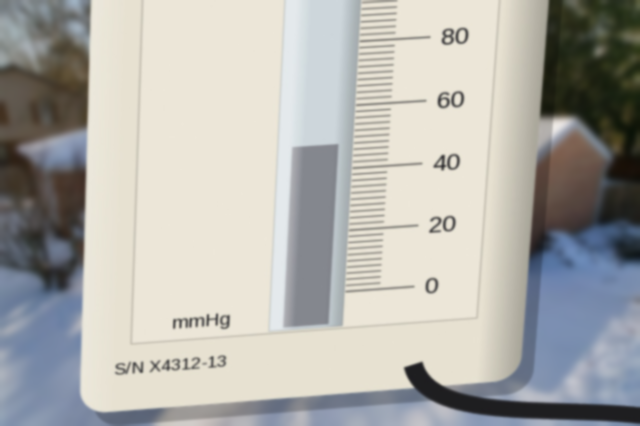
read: value=48 unit=mmHg
